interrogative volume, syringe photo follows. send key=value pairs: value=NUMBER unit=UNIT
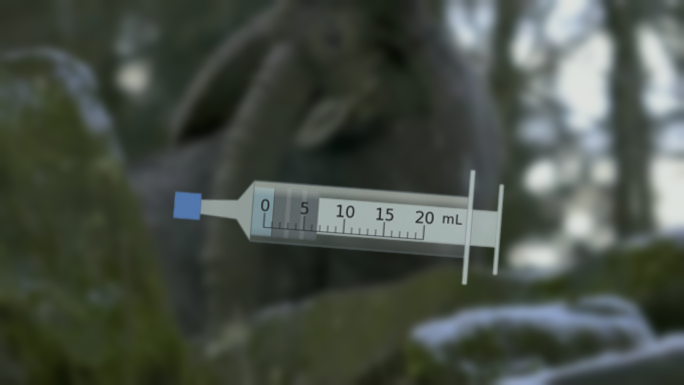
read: value=1 unit=mL
